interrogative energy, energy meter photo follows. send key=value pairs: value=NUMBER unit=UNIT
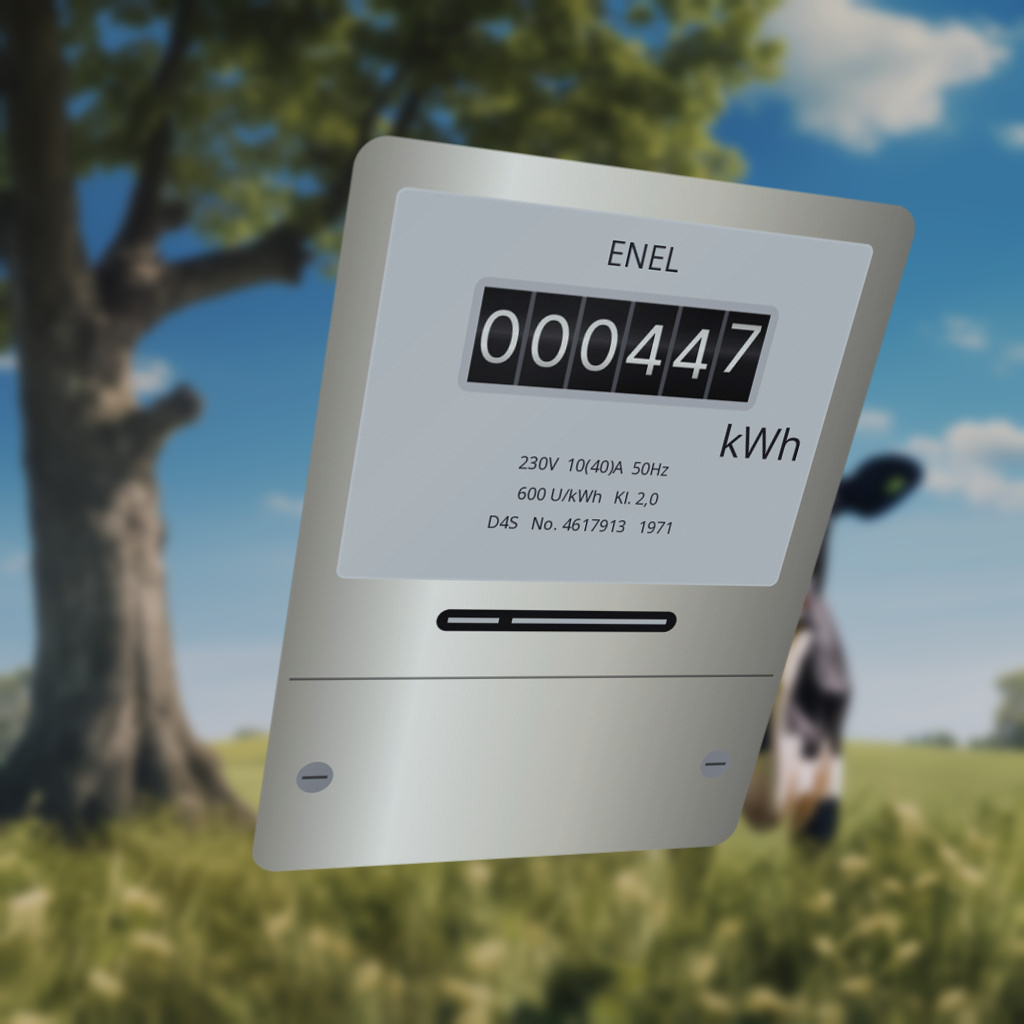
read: value=447 unit=kWh
